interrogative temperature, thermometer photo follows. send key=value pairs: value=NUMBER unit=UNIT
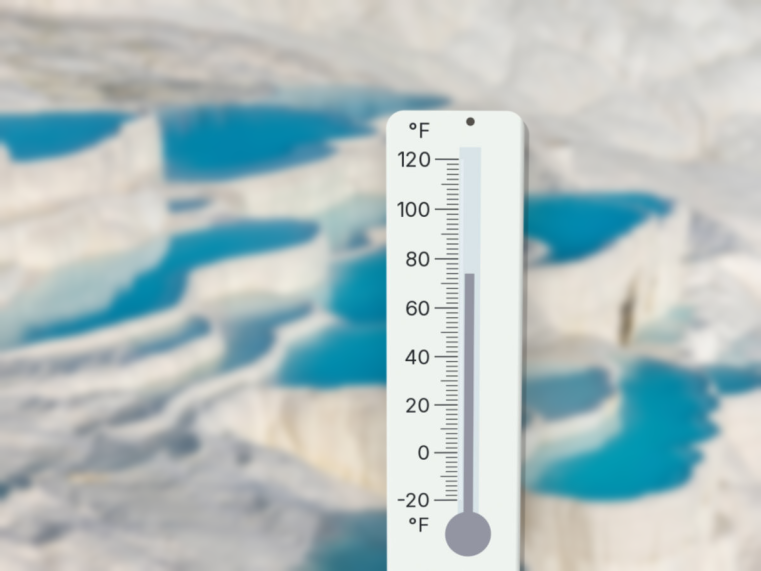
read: value=74 unit=°F
